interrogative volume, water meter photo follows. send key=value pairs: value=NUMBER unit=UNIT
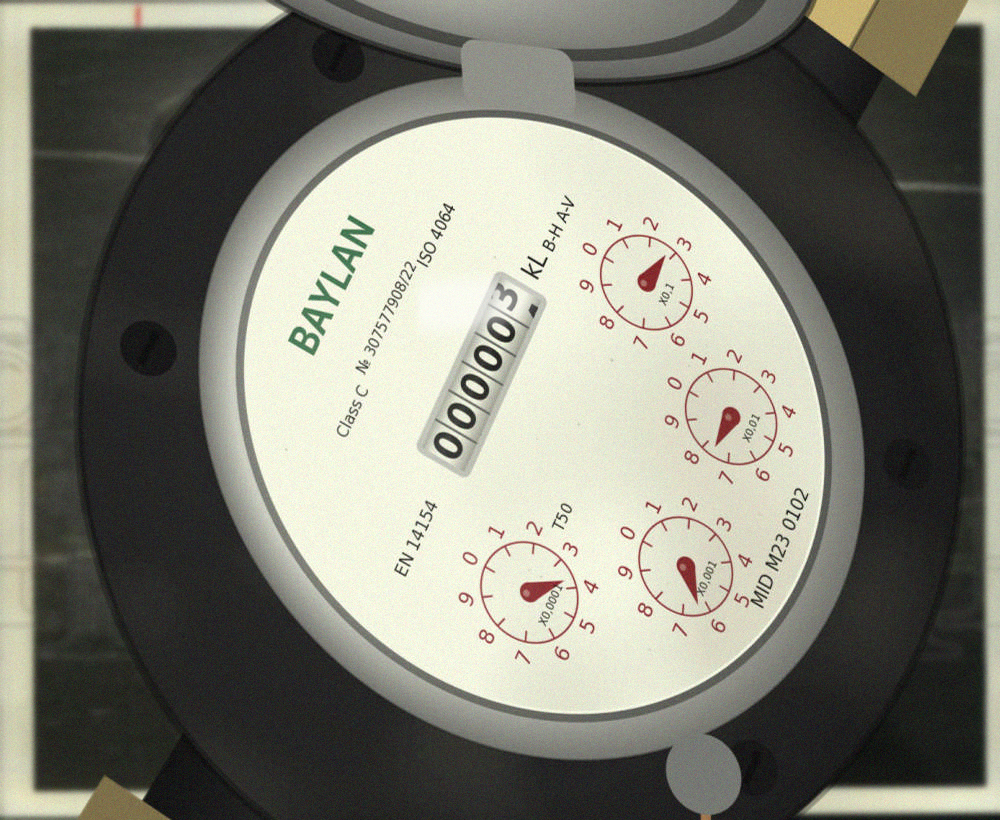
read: value=3.2763 unit=kL
